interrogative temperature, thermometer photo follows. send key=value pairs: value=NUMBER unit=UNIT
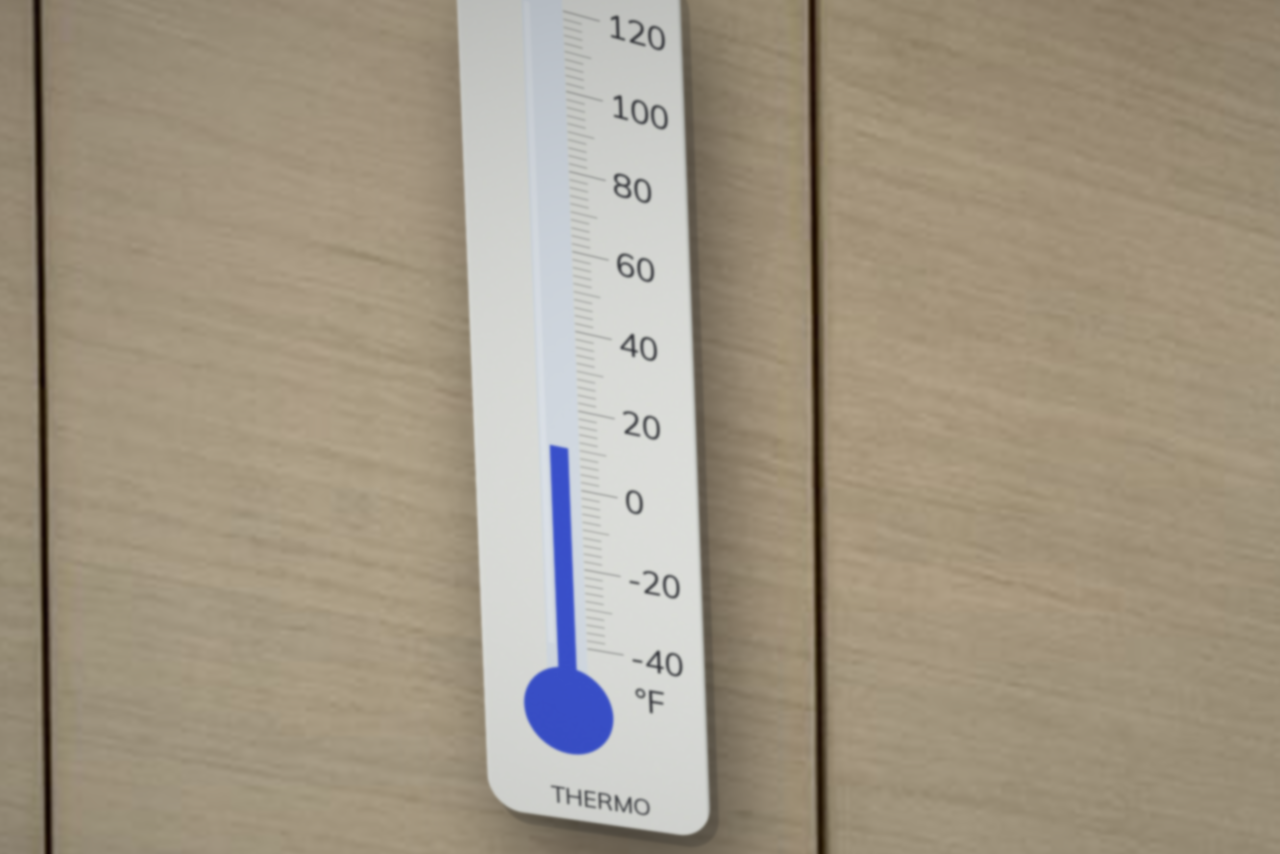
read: value=10 unit=°F
